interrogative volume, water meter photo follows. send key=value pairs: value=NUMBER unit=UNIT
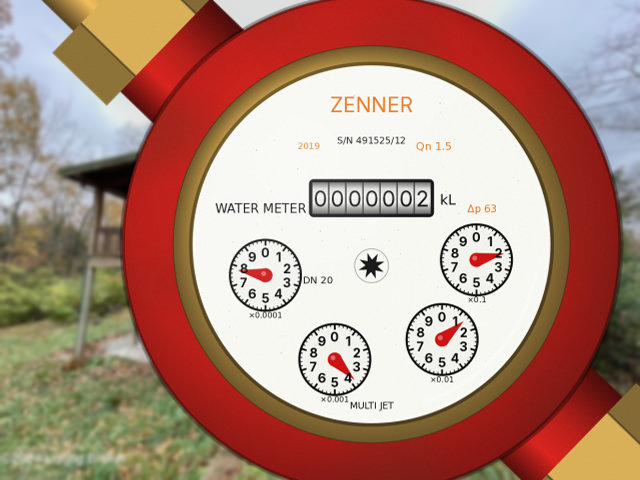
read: value=2.2137 unit=kL
